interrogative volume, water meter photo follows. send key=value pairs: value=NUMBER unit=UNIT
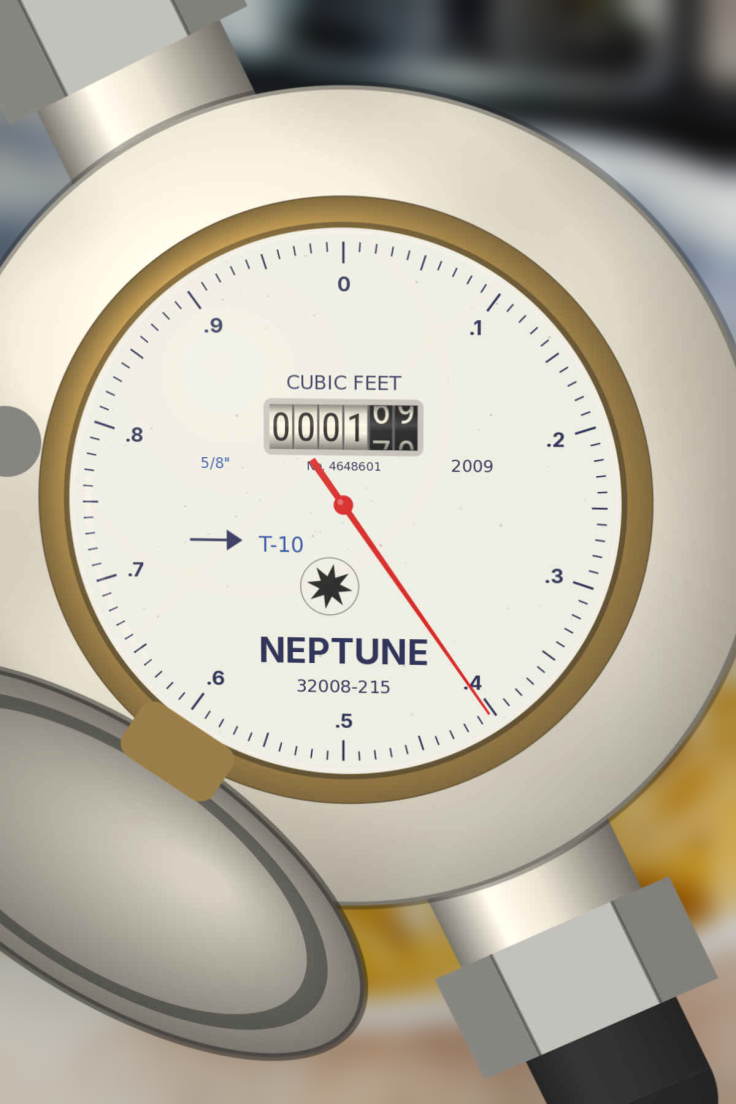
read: value=169.40 unit=ft³
